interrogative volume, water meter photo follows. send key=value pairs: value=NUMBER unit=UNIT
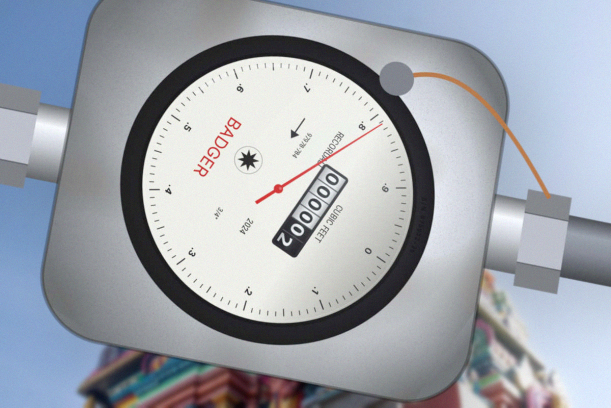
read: value=1.81 unit=ft³
